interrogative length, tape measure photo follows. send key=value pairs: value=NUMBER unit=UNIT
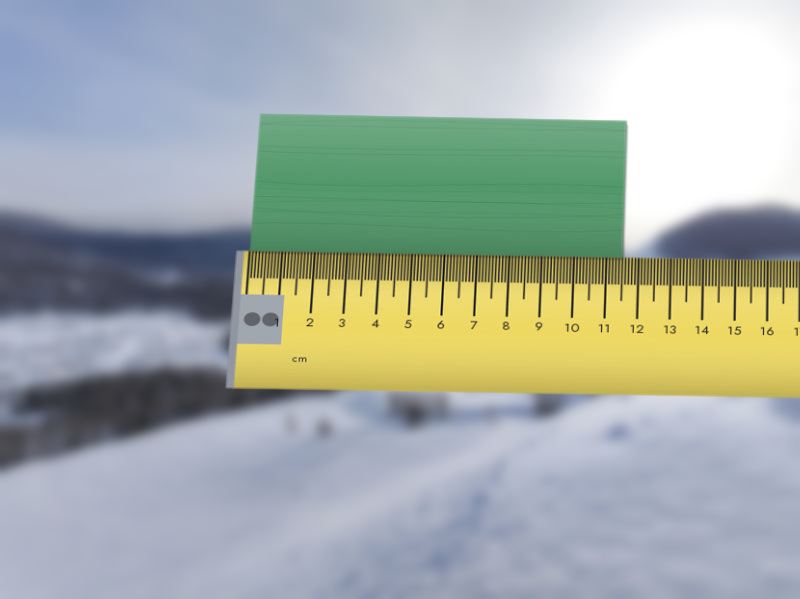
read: value=11.5 unit=cm
